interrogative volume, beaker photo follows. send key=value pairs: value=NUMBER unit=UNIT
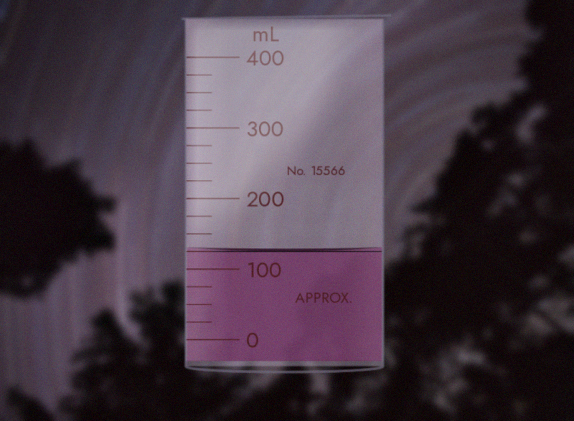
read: value=125 unit=mL
